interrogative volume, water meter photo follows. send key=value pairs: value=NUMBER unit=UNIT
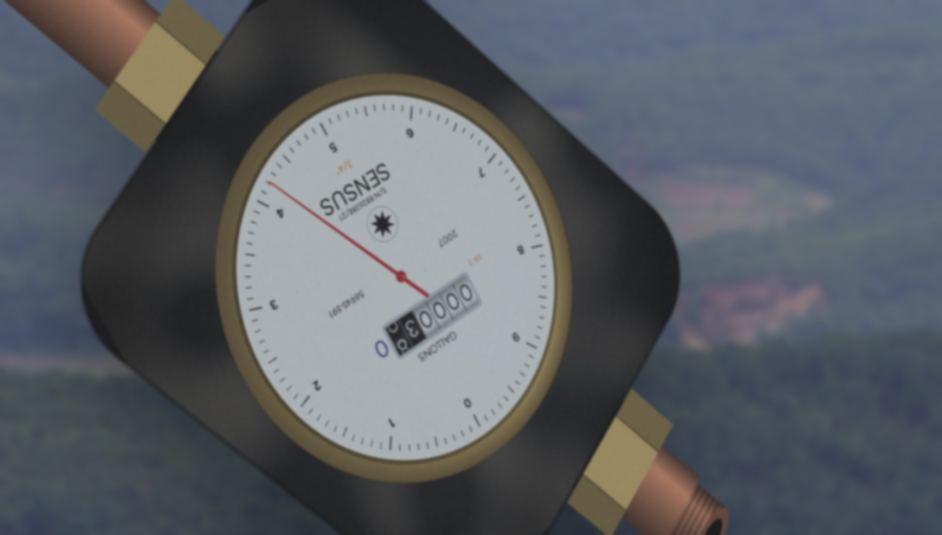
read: value=384.2 unit=gal
